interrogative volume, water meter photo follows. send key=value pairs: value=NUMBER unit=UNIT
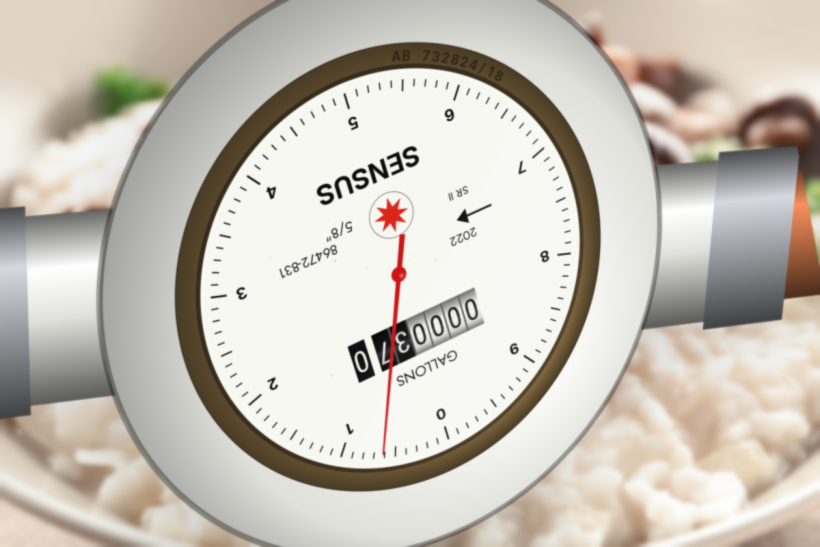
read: value=370.6 unit=gal
